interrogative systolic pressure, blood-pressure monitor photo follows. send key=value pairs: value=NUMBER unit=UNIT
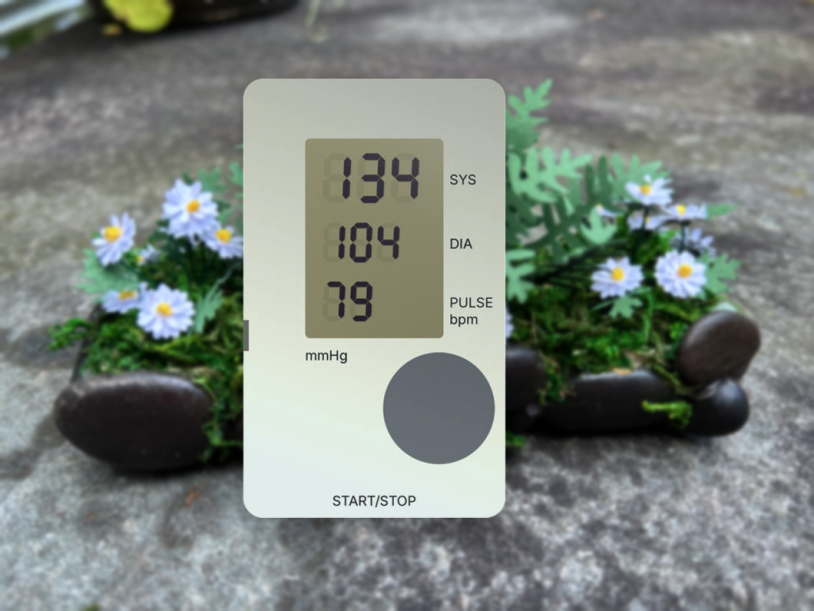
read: value=134 unit=mmHg
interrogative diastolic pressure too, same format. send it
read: value=104 unit=mmHg
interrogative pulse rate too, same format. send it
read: value=79 unit=bpm
